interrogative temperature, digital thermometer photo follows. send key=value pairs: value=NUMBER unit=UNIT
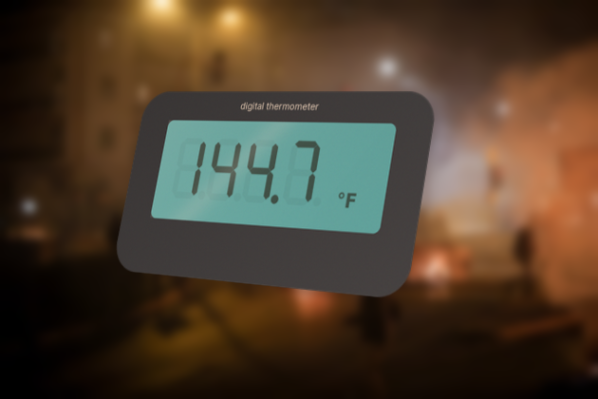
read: value=144.7 unit=°F
